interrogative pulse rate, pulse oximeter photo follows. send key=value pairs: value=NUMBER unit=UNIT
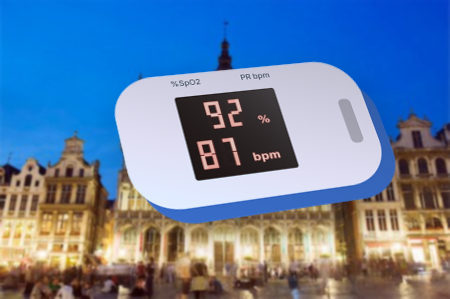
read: value=87 unit=bpm
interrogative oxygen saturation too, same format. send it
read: value=92 unit=%
